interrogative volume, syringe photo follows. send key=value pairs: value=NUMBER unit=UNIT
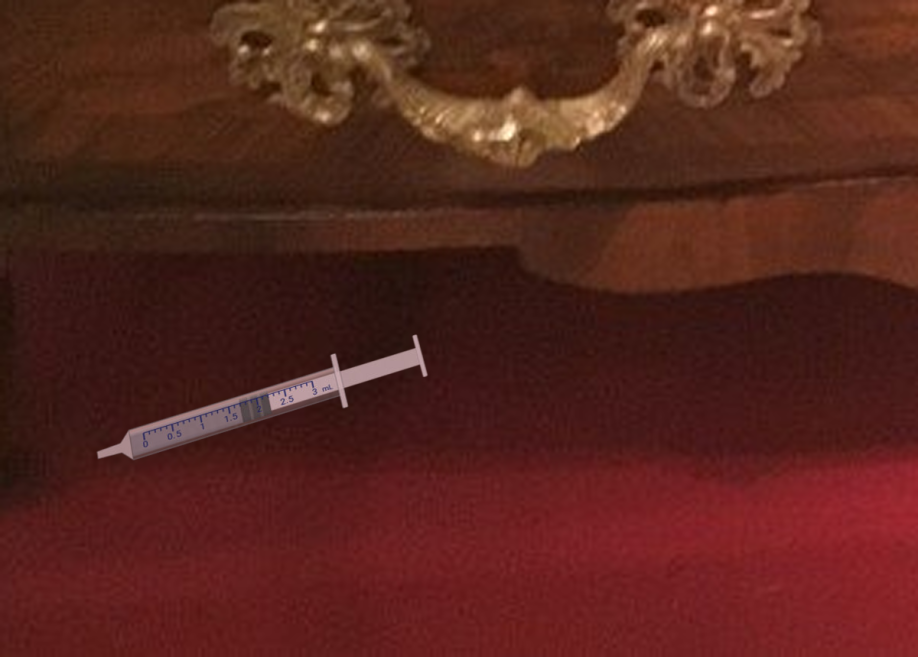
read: value=1.7 unit=mL
